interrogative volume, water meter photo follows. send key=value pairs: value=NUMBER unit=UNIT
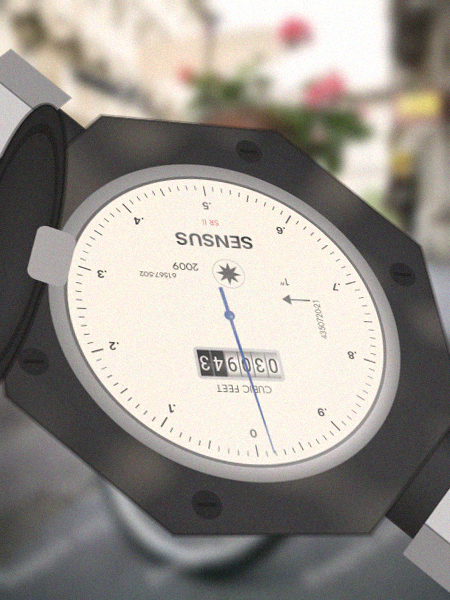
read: value=30942.98 unit=ft³
